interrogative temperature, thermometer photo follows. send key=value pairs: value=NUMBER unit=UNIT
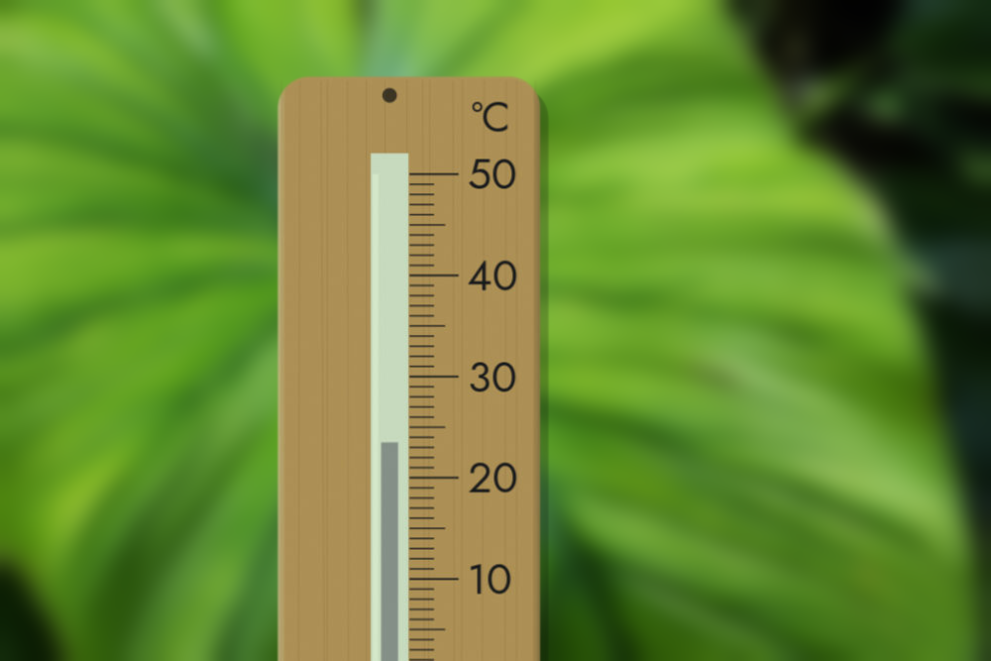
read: value=23.5 unit=°C
